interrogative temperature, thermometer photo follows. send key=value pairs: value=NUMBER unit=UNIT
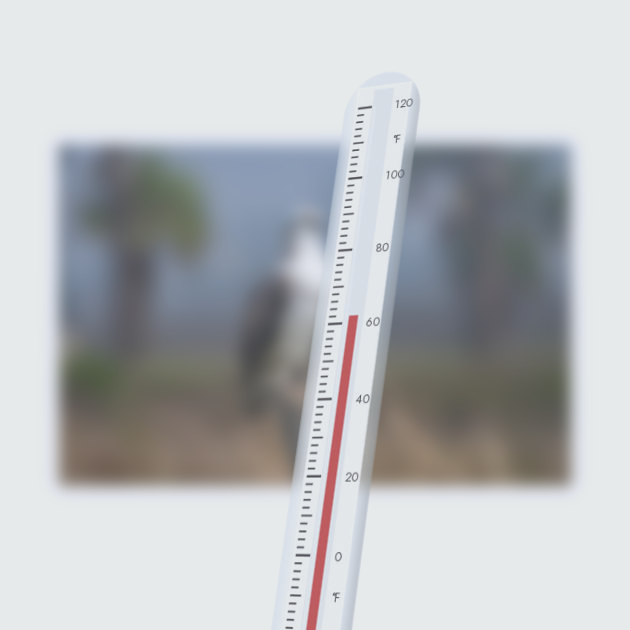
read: value=62 unit=°F
